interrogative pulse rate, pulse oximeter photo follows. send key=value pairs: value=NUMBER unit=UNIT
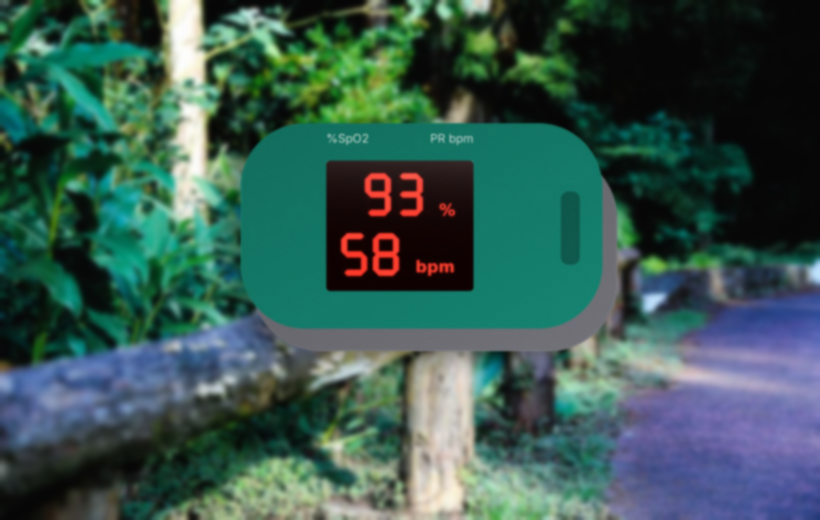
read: value=58 unit=bpm
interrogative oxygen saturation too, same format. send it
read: value=93 unit=%
